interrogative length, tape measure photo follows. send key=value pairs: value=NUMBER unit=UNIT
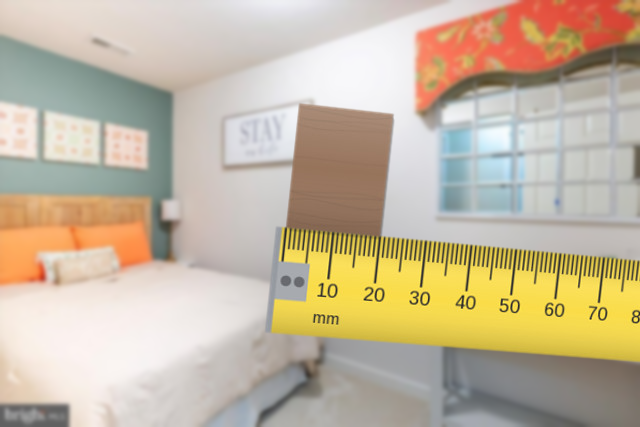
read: value=20 unit=mm
